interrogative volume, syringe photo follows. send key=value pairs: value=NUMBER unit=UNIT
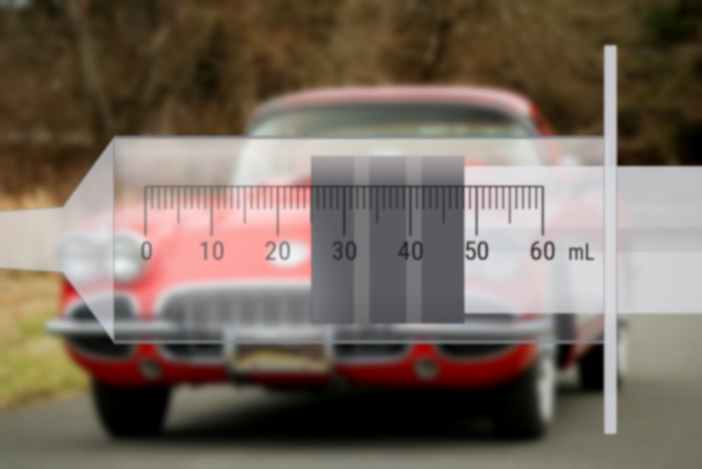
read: value=25 unit=mL
